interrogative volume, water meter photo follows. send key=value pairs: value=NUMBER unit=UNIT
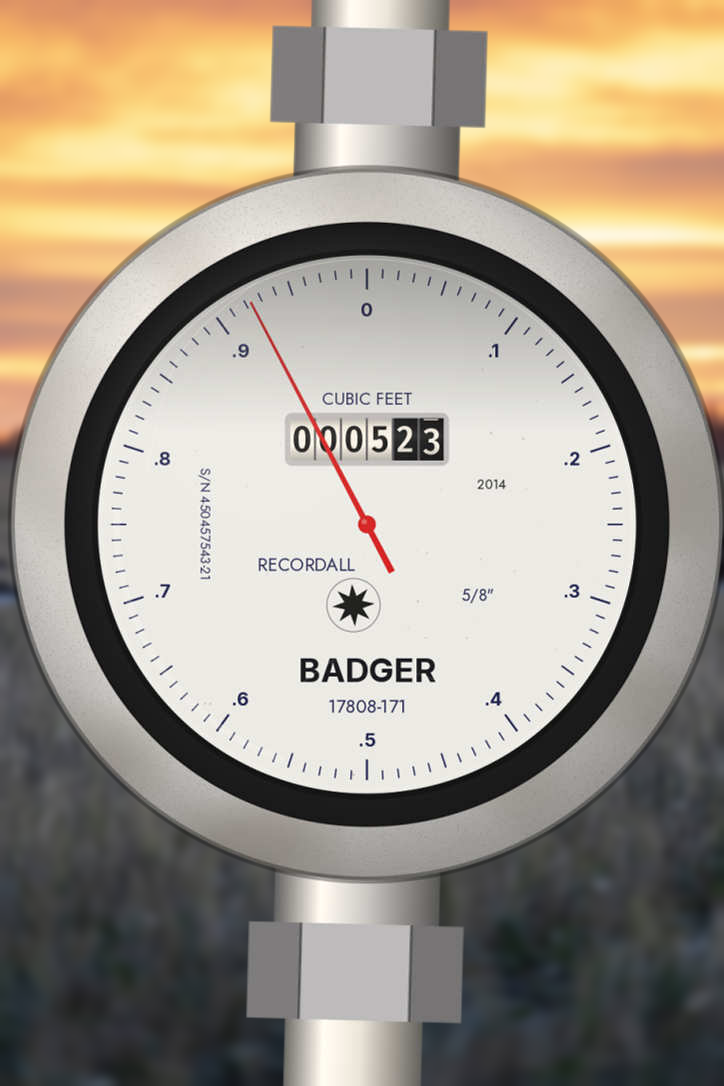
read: value=522.92 unit=ft³
